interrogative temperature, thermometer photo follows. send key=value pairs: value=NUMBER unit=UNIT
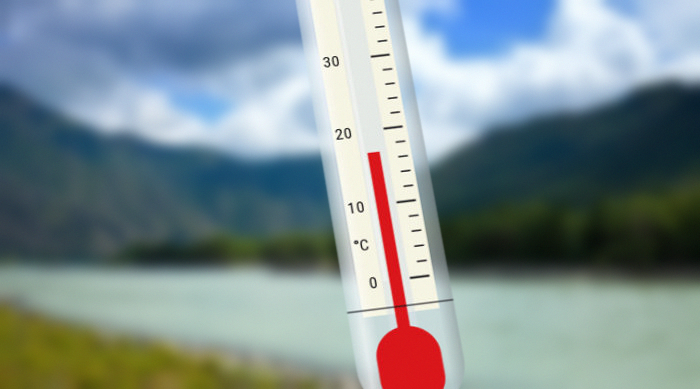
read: value=17 unit=°C
